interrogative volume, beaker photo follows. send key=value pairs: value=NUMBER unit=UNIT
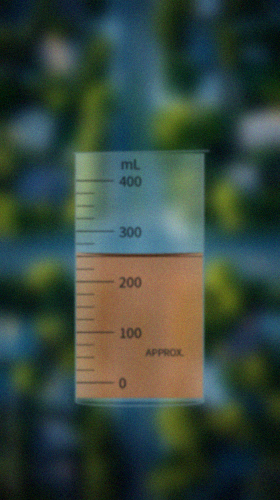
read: value=250 unit=mL
